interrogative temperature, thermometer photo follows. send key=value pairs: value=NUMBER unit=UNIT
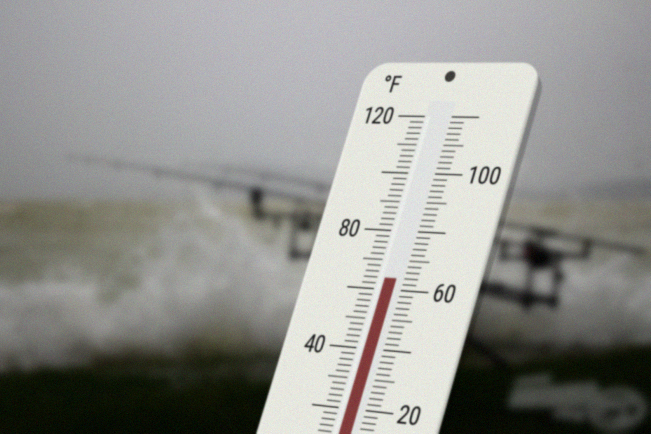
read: value=64 unit=°F
